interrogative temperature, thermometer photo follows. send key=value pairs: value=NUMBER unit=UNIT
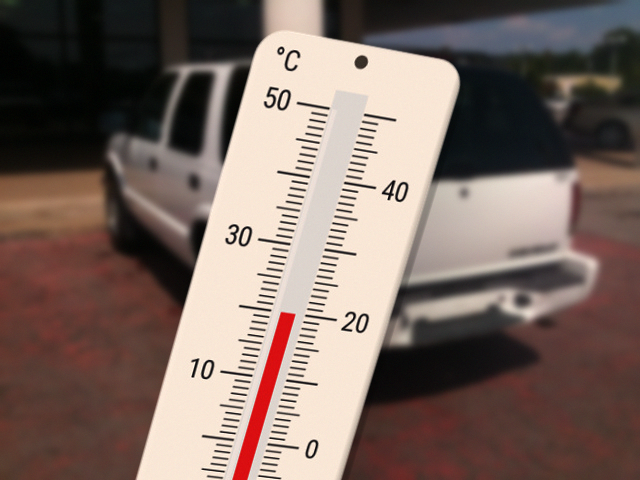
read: value=20 unit=°C
